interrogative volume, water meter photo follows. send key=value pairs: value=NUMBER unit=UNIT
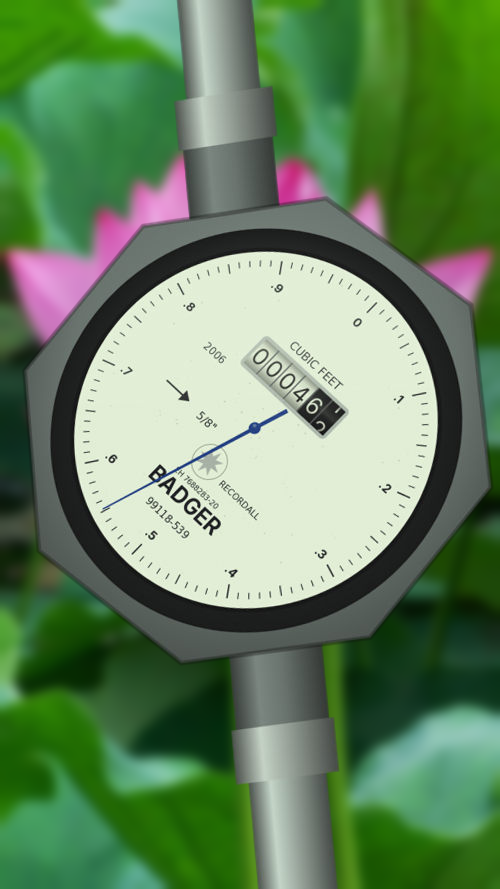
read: value=461.55 unit=ft³
